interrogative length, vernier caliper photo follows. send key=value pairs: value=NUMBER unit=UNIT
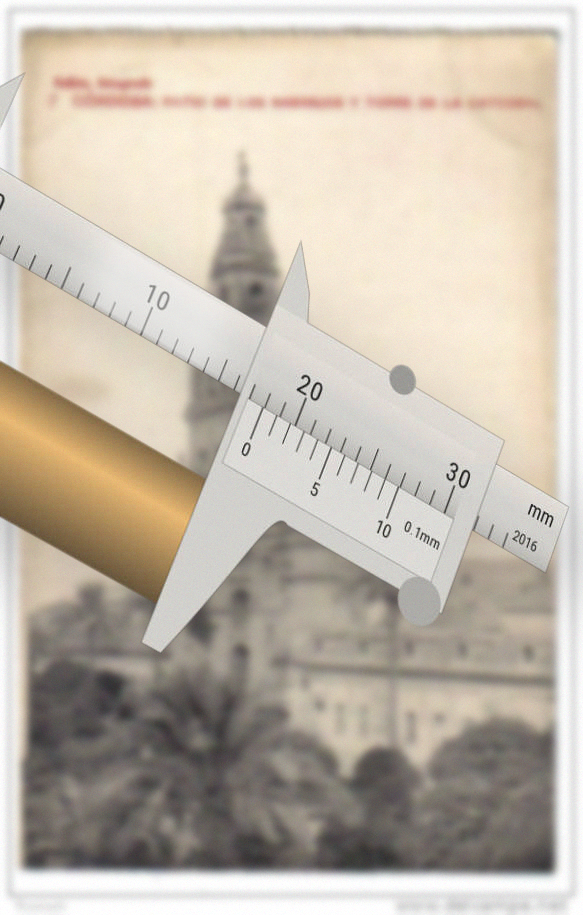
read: value=17.9 unit=mm
